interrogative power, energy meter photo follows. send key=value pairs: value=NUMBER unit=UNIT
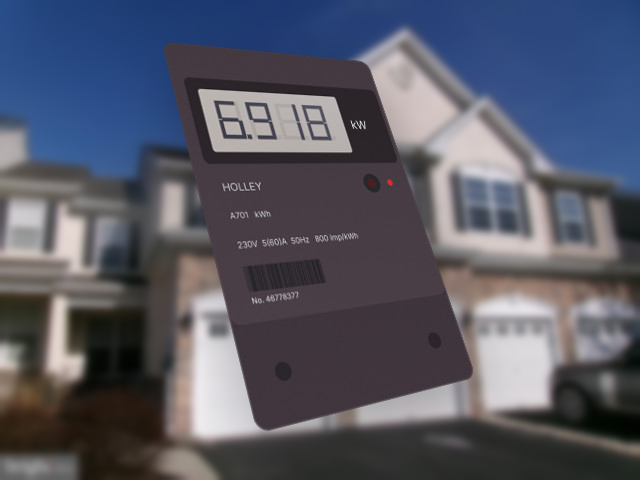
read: value=6.918 unit=kW
